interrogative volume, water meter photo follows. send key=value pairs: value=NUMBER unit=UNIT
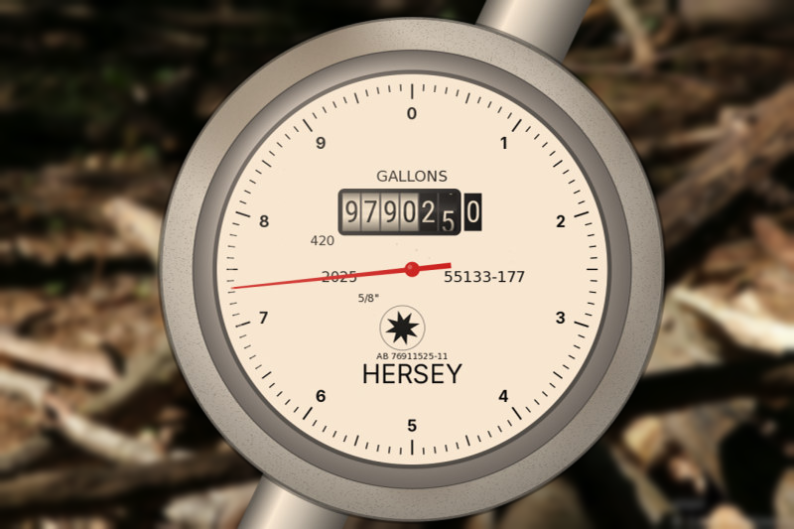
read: value=9790247.3 unit=gal
